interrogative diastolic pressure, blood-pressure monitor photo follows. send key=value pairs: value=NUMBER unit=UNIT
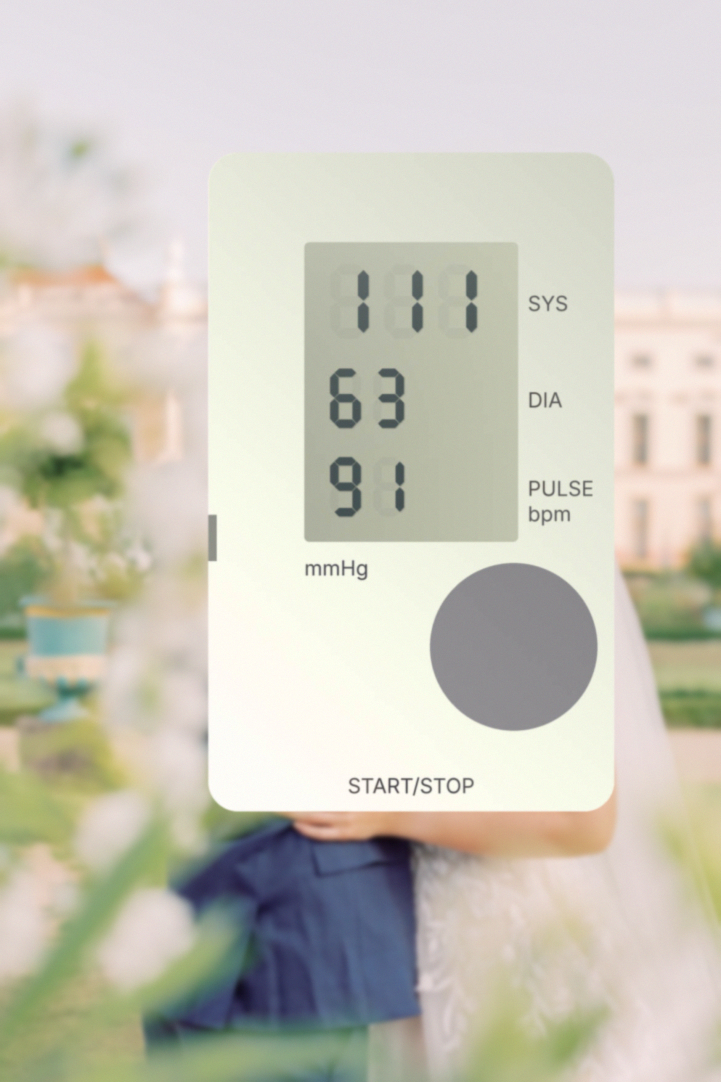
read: value=63 unit=mmHg
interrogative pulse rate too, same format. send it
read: value=91 unit=bpm
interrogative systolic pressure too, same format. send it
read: value=111 unit=mmHg
